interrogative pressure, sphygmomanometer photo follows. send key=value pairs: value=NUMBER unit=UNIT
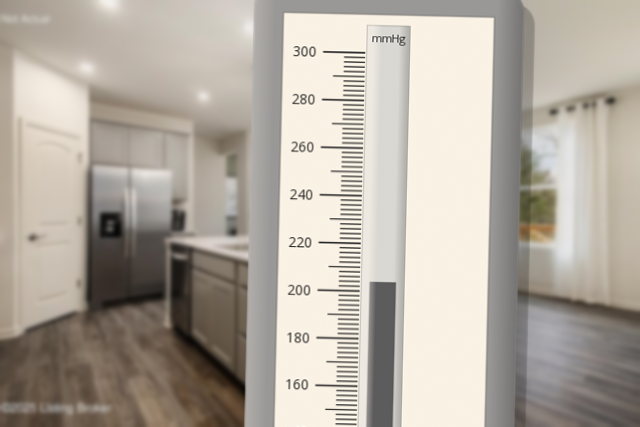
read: value=204 unit=mmHg
